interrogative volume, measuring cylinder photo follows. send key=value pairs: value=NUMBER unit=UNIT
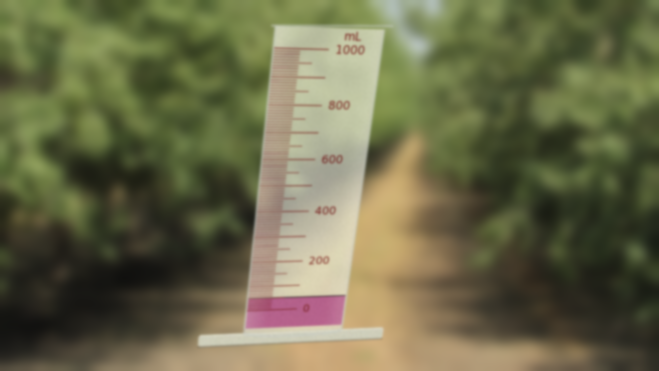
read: value=50 unit=mL
